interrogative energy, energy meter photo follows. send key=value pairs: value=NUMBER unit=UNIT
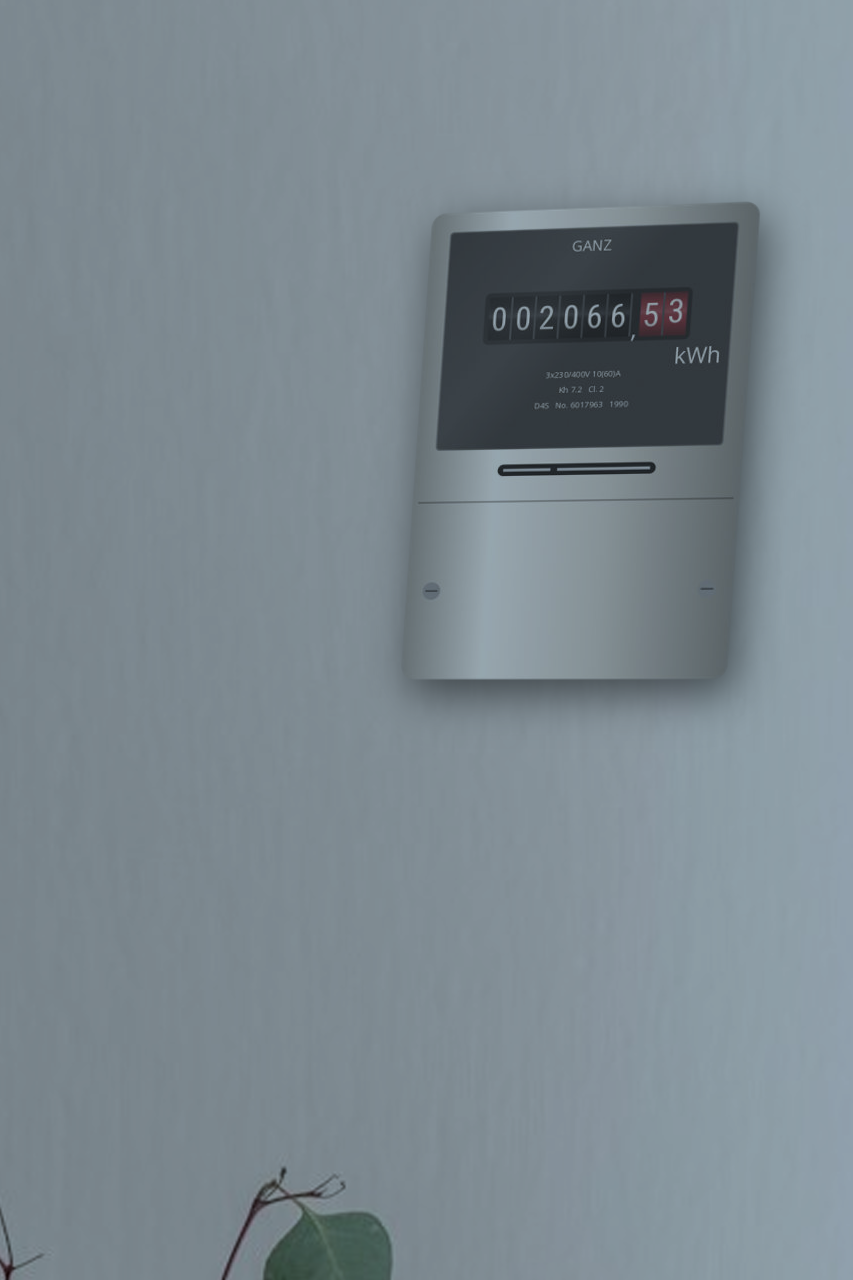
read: value=2066.53 unit=kWh
